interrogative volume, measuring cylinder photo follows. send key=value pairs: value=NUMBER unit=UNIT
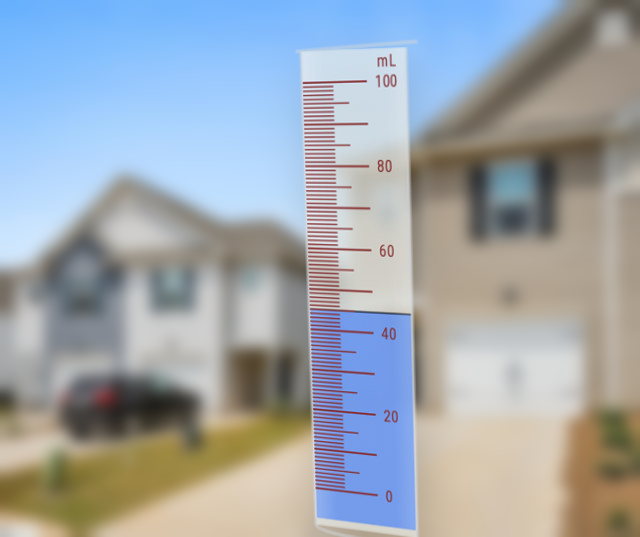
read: value=45 unit=mL
